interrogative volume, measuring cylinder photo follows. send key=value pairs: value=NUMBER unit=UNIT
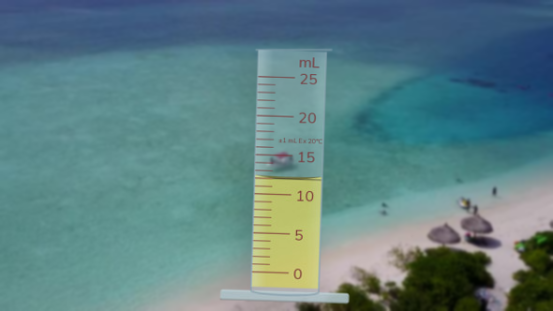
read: value=12 unit=mL
